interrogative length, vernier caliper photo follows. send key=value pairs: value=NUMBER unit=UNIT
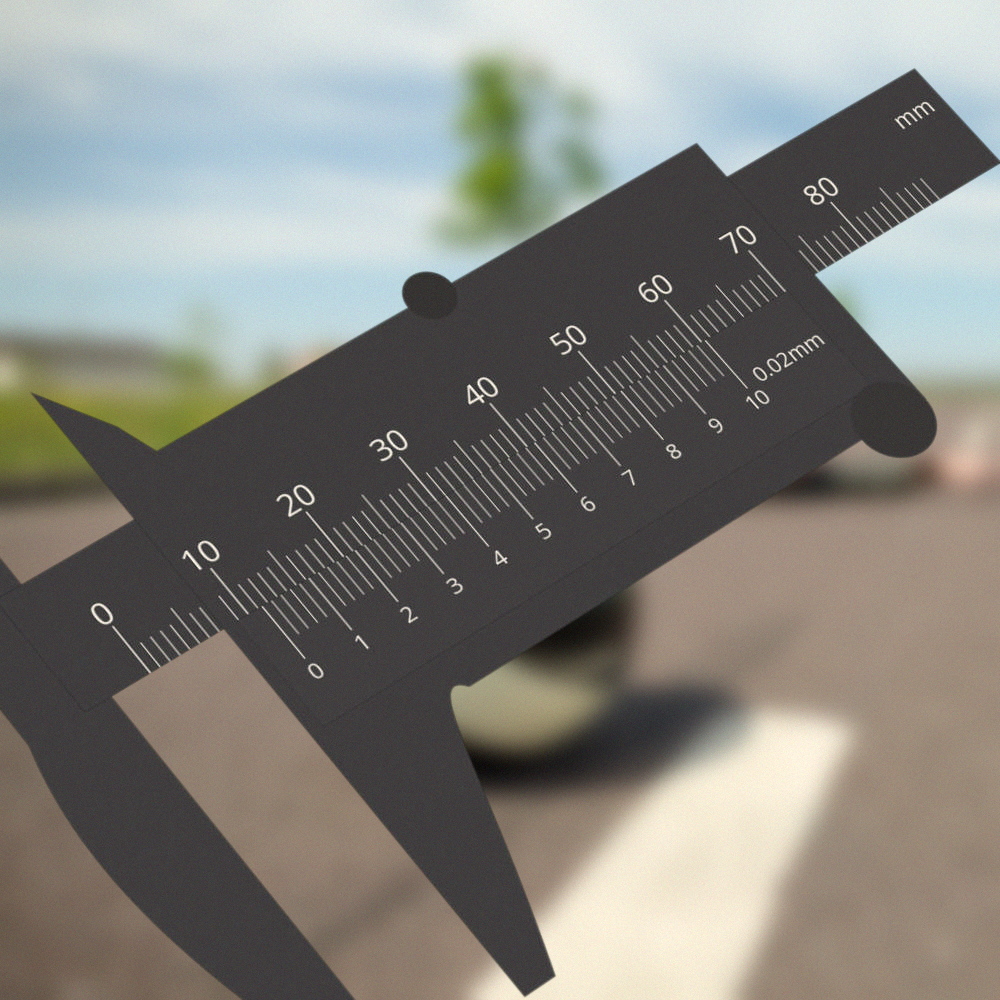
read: value=11.4 unit=mm
